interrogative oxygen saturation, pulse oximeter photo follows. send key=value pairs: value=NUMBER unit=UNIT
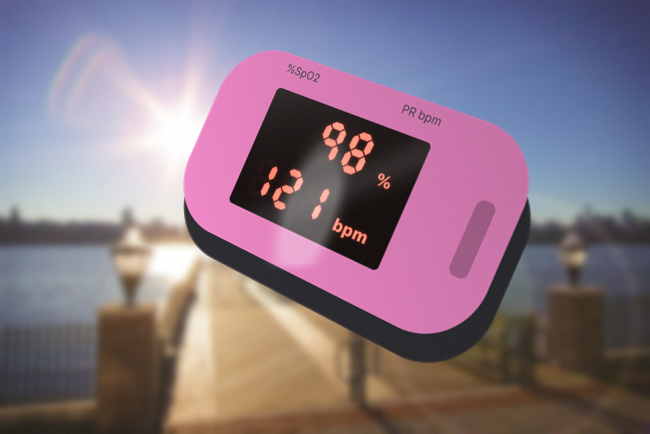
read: value=98 unit=%
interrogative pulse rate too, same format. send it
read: value=121 unit=bpm
